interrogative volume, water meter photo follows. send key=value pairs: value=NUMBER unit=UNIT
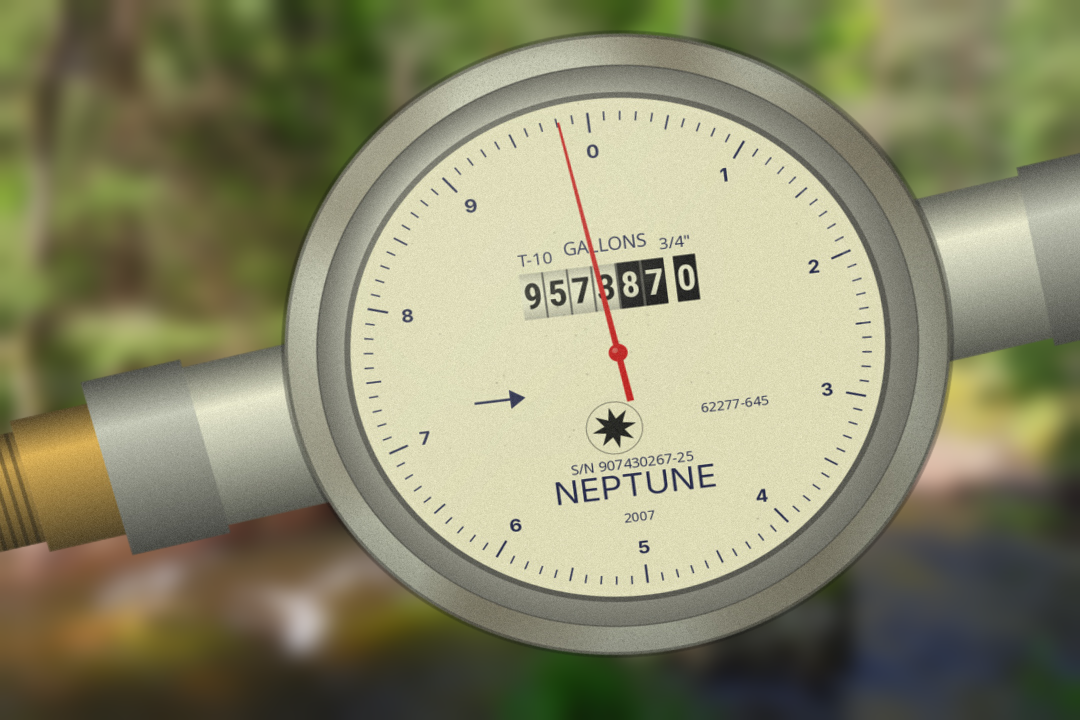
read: value=9573869.8 unit=gal
